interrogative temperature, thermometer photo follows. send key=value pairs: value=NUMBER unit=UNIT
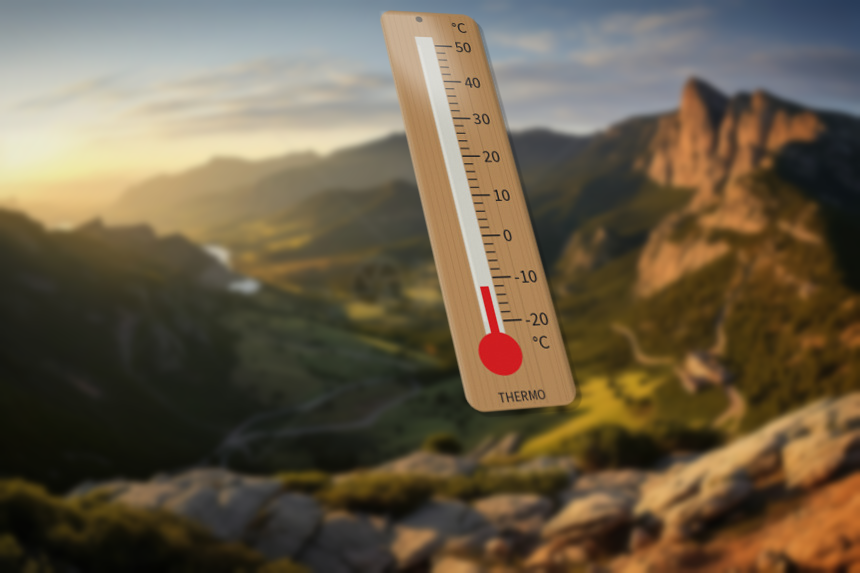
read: value=-12 unit=°C
